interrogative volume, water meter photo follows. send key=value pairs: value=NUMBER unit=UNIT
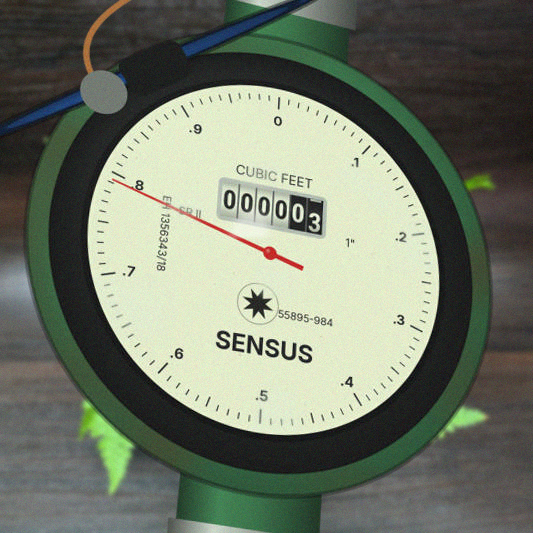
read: value=2.79 unit=ft³
